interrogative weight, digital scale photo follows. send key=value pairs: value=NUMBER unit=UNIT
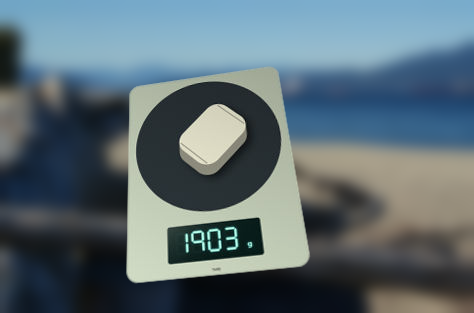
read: value=1903 unit=g
